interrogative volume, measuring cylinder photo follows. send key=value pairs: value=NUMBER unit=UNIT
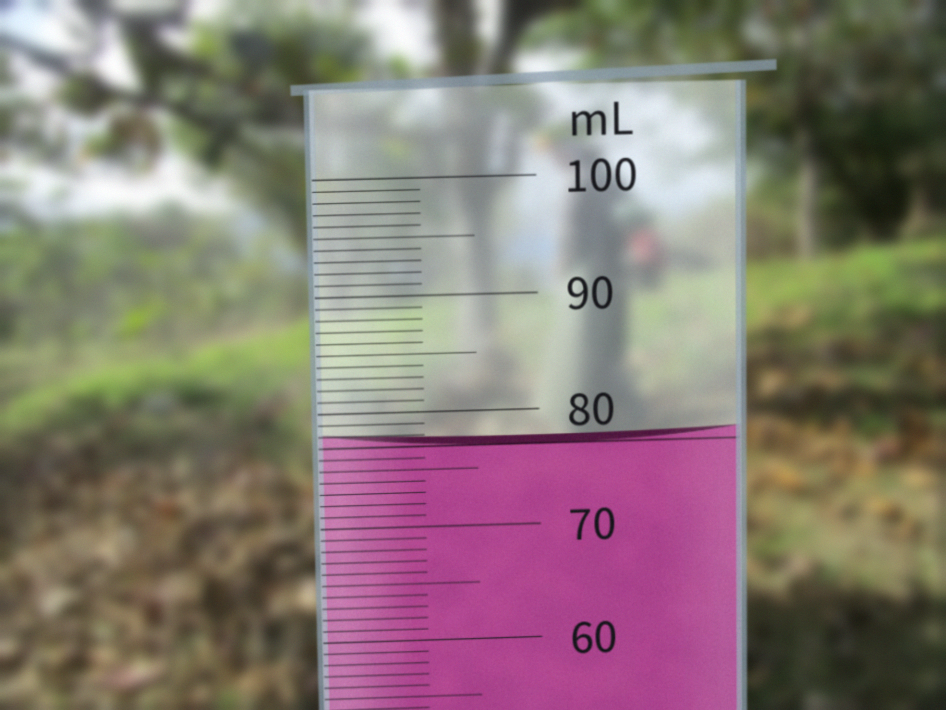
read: value=77 unit=mL
